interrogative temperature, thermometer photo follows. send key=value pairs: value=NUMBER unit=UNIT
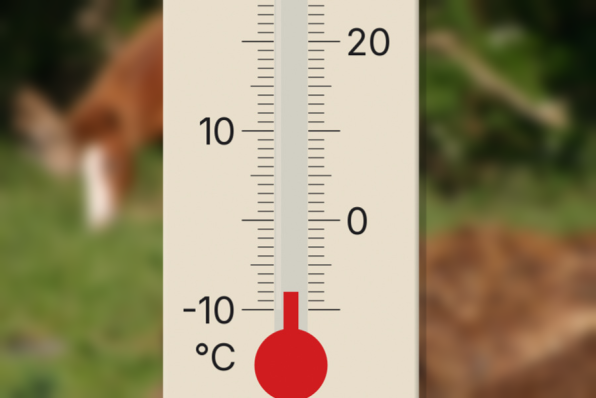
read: value=-8 unit=°C
